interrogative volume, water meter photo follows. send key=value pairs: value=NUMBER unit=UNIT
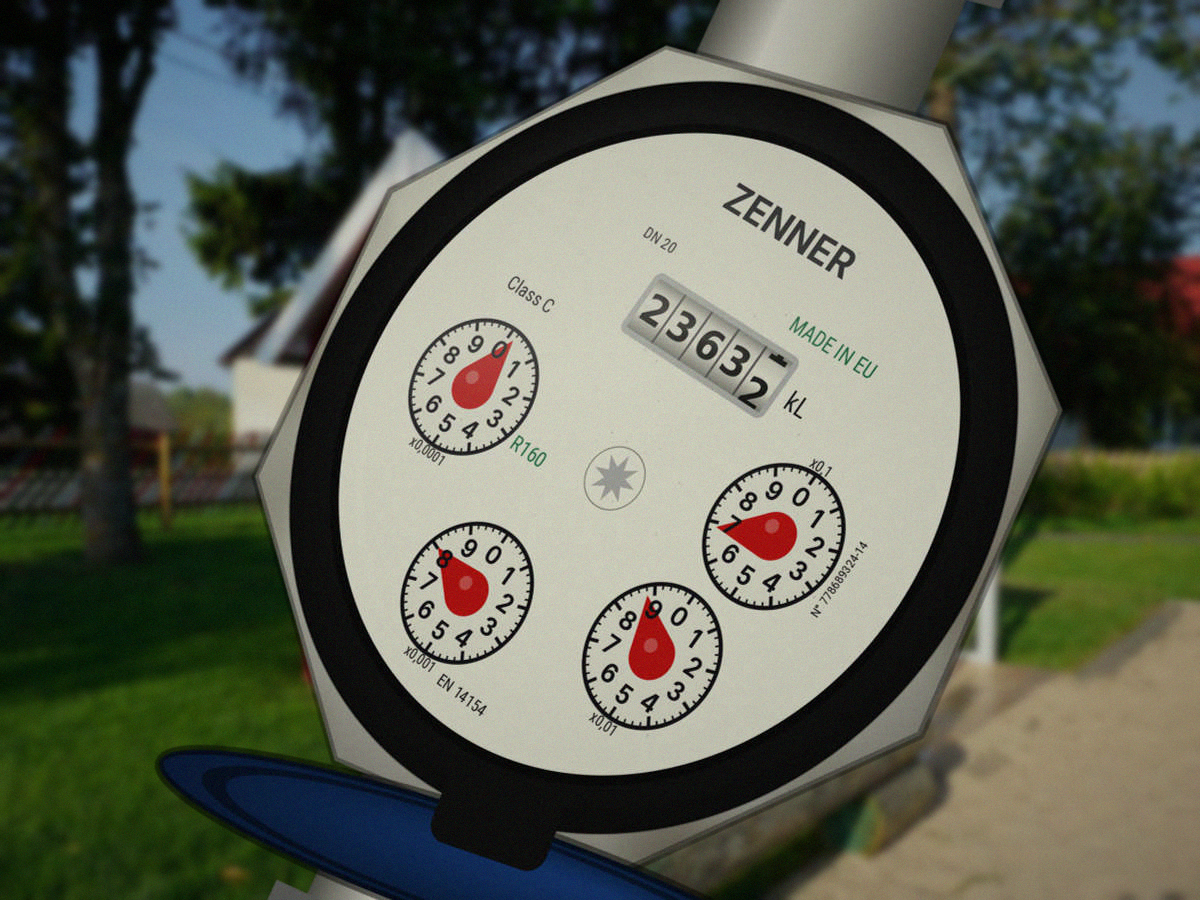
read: value=23631.6880 unit=kL
